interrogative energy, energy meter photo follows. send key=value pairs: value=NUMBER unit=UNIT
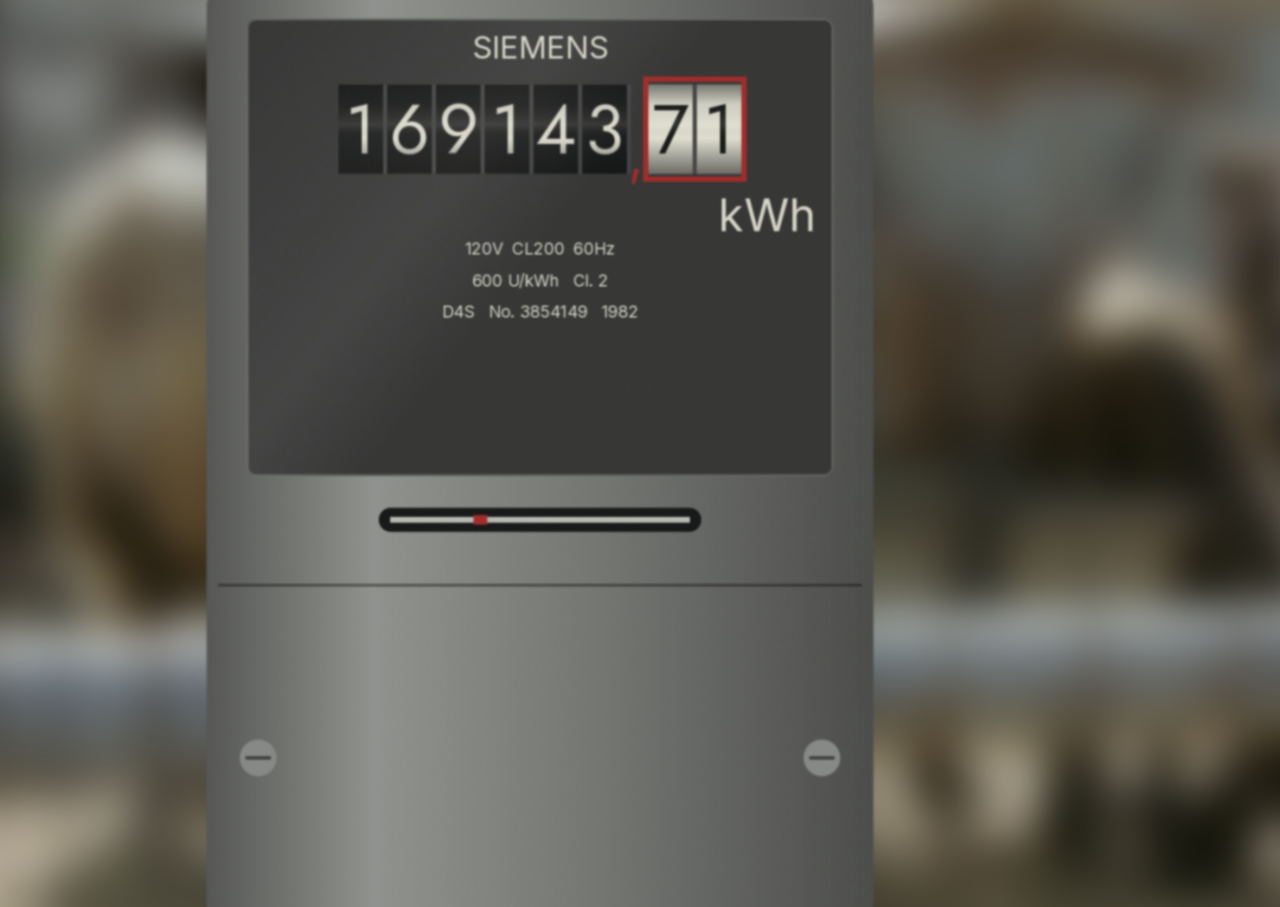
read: value=169143.71 unit=kWh
